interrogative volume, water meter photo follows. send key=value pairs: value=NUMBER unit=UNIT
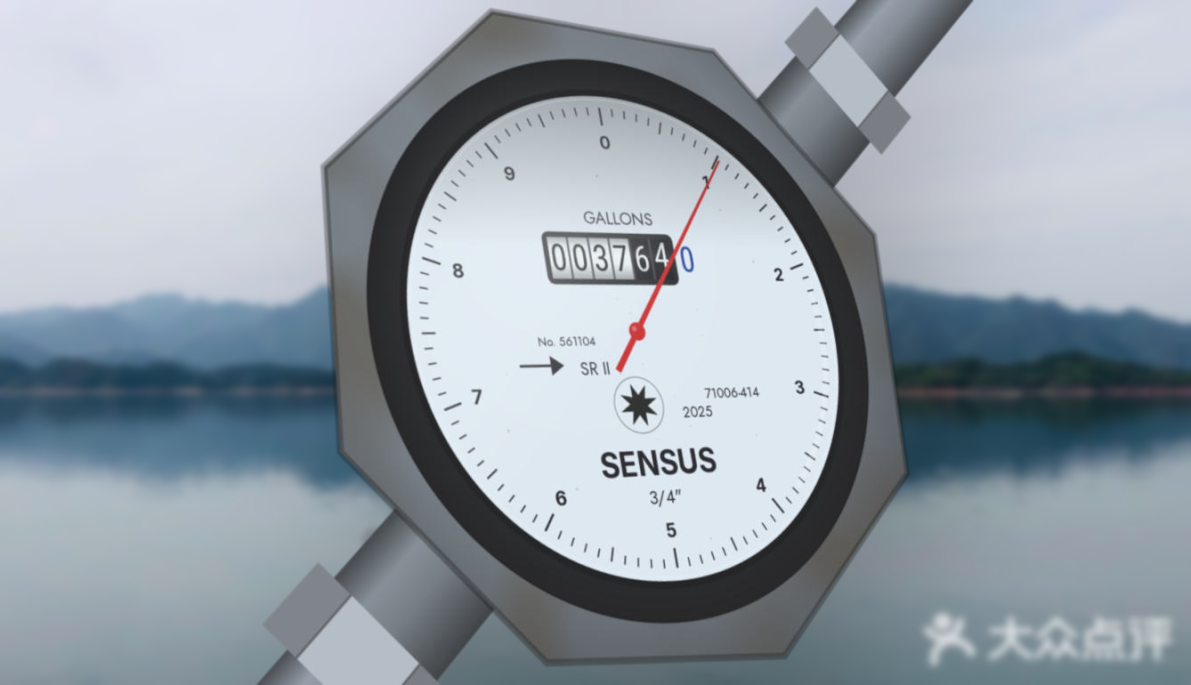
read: value=37641.0 unit=gal
